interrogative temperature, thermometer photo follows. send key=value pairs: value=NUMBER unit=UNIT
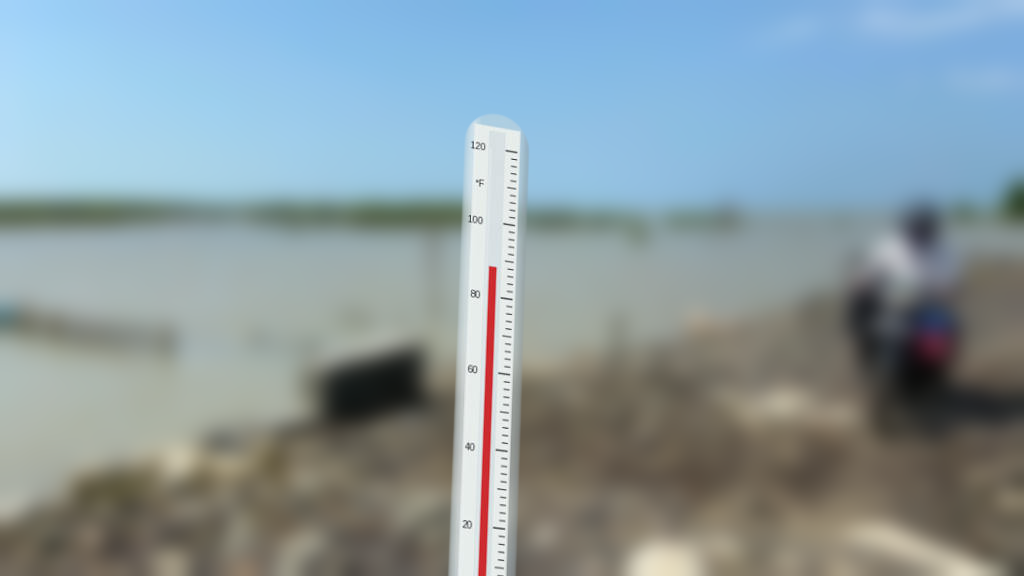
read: value=88 unit=°F
